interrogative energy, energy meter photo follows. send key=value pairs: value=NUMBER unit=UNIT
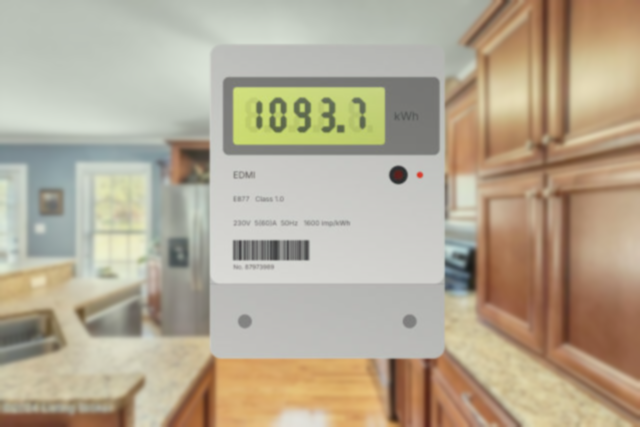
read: value=1093.7 unit=kWh
